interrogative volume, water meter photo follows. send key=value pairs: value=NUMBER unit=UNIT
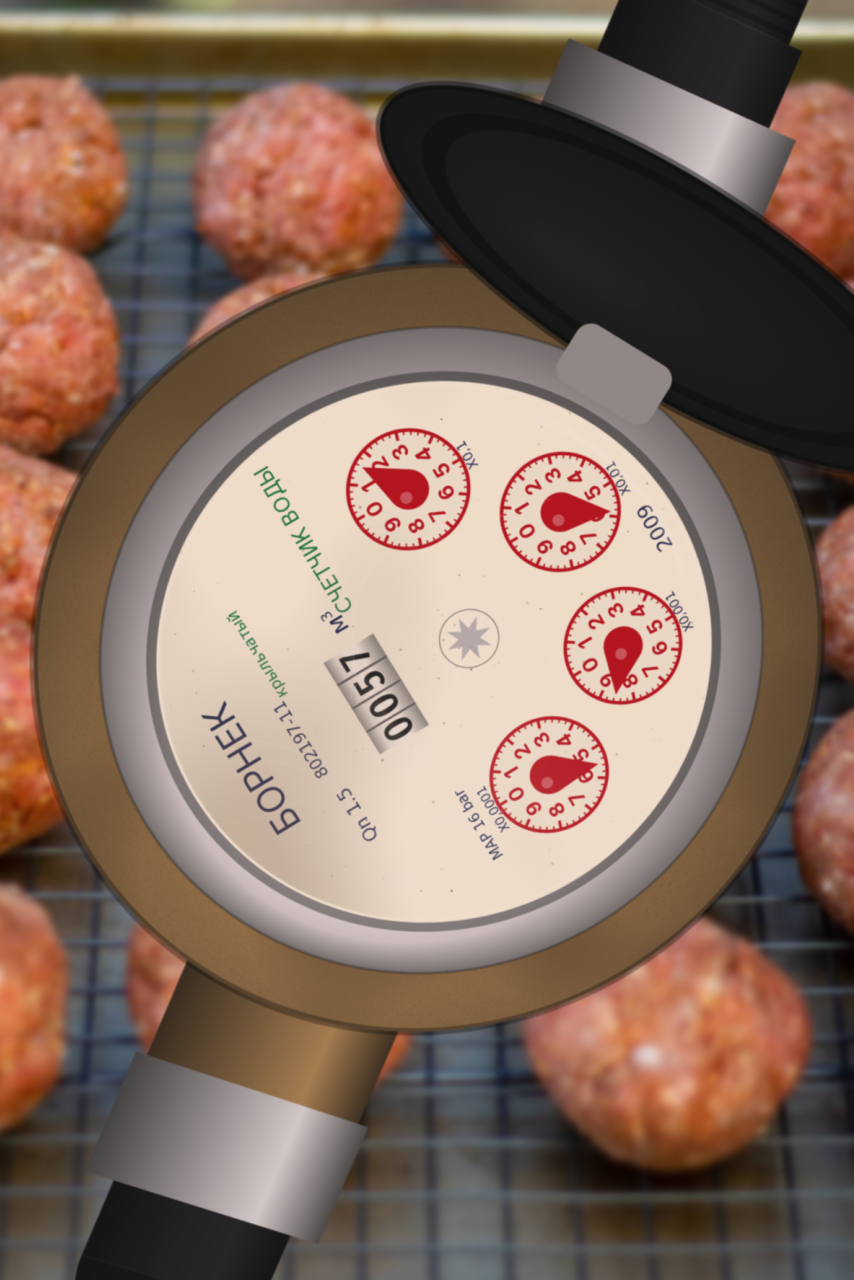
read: value=57.1585 unit=m³
